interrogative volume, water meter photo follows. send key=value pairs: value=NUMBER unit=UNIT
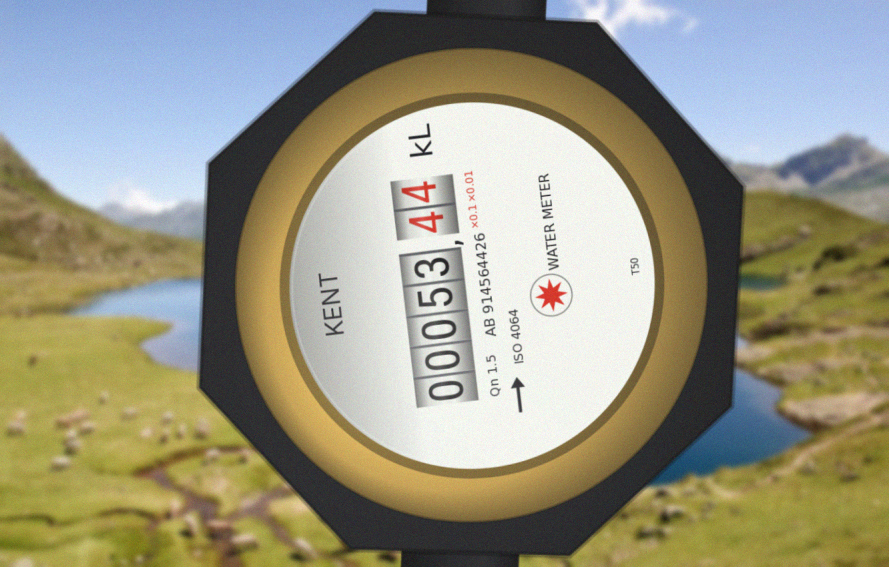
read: value=53.44 unit=kL
